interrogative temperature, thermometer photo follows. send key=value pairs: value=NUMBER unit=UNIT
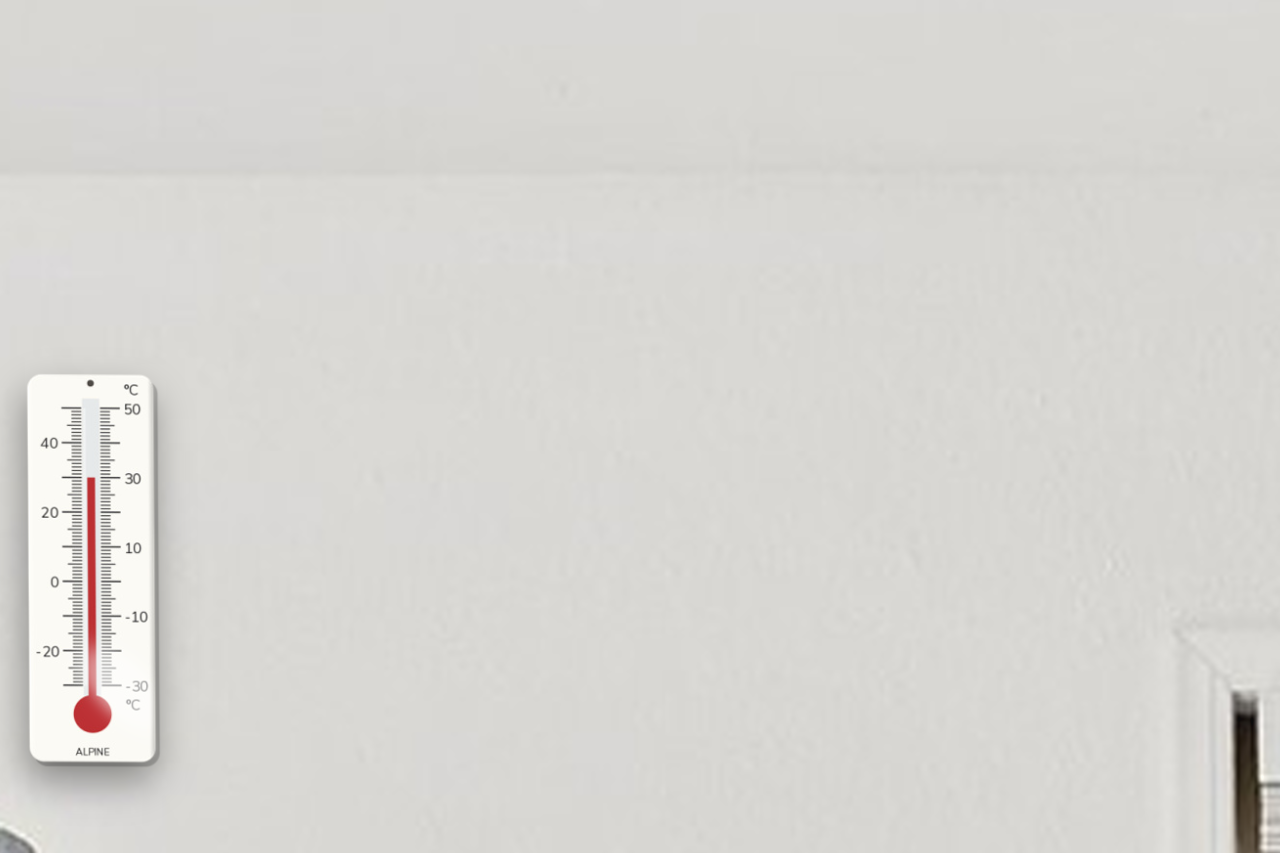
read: value=30 unit=°C
